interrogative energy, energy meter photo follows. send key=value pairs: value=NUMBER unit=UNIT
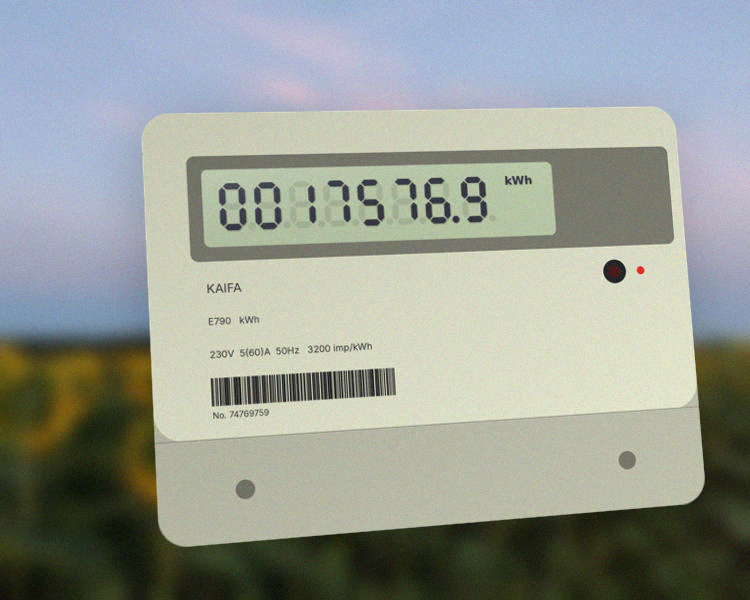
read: value=17576.9 unit=kWh
